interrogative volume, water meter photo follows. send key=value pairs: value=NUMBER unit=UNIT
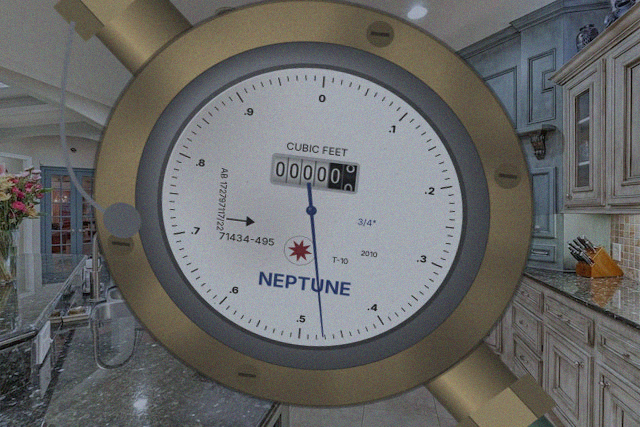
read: value=8.47 unit=ft³
